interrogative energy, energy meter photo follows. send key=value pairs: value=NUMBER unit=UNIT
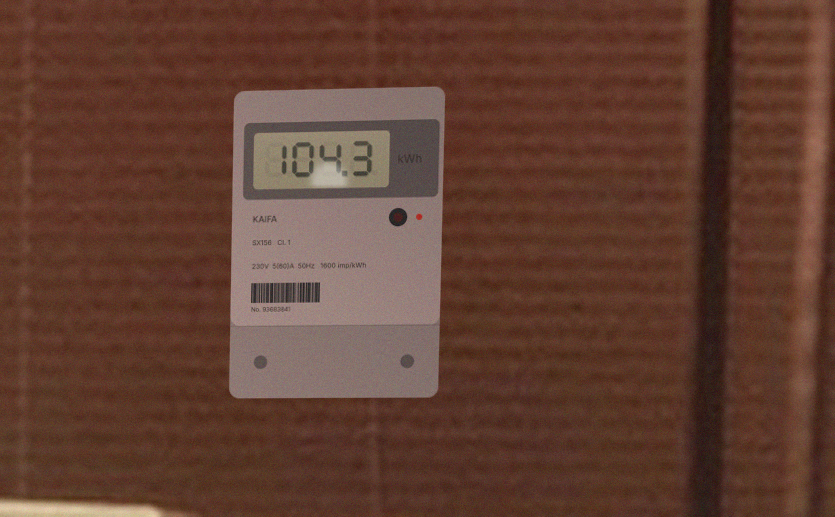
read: value=104.3 unit=kWh
